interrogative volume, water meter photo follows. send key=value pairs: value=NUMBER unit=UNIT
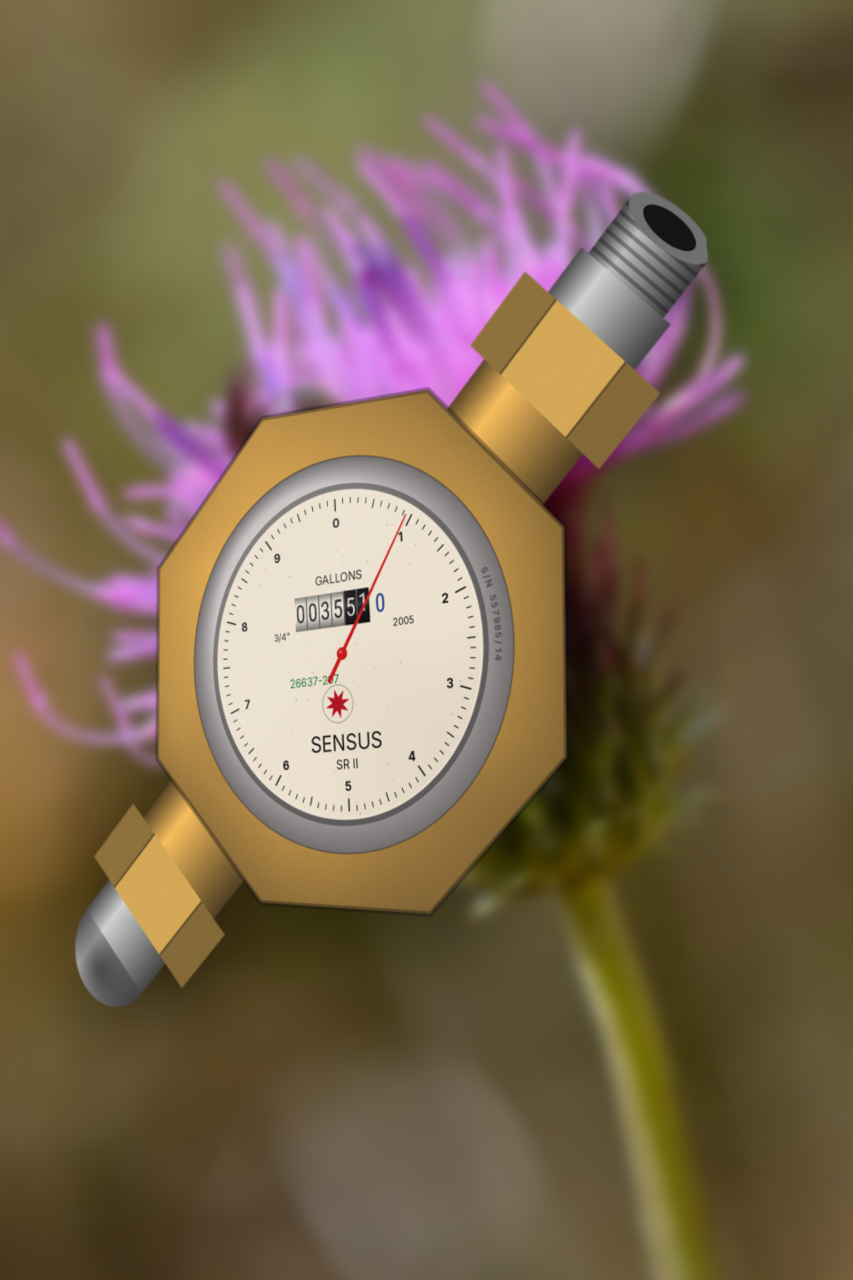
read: value=35510.9 unit=gal
